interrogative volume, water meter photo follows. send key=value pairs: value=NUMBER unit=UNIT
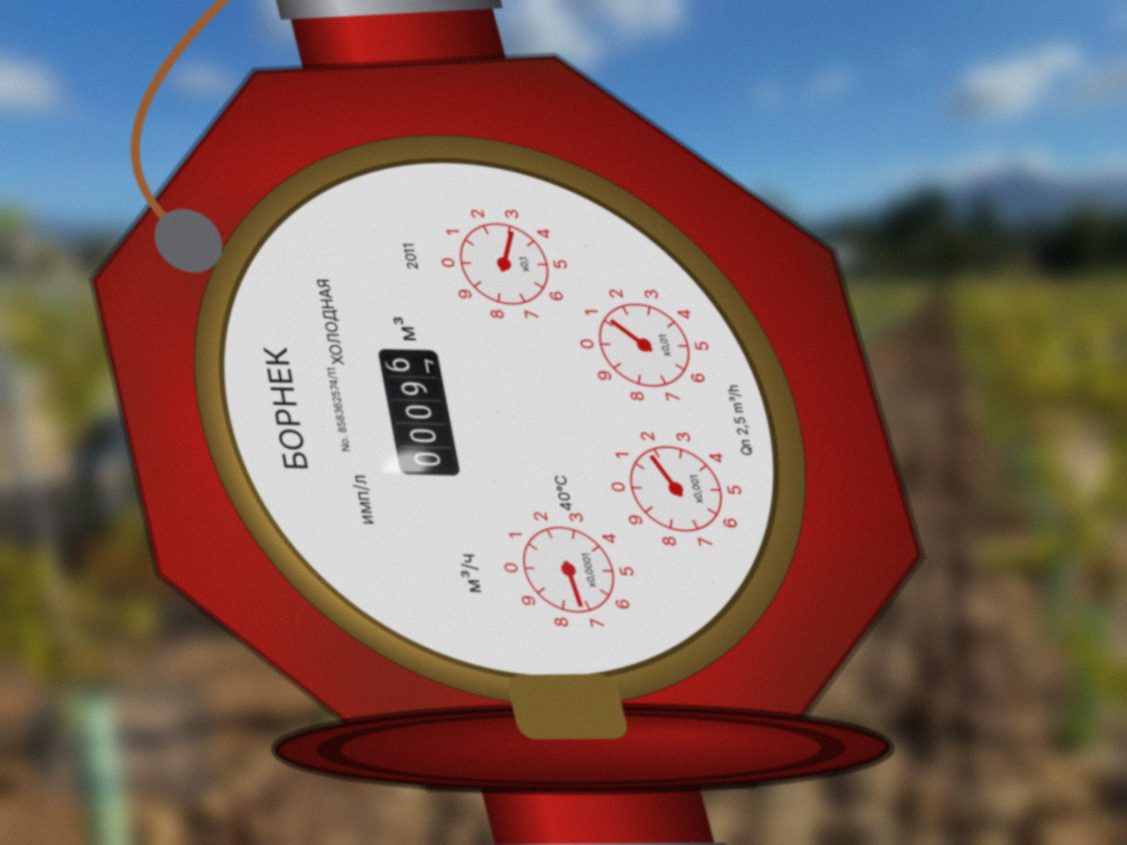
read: value=96.3117 unit=m³
